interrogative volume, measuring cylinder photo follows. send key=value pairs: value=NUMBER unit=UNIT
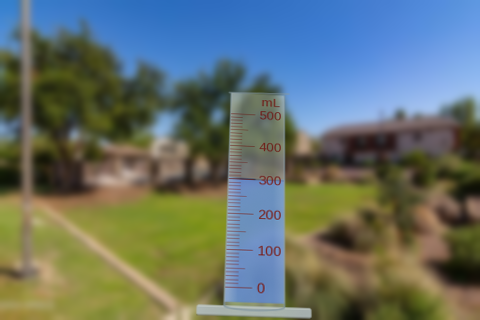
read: value=300 unit=mL
